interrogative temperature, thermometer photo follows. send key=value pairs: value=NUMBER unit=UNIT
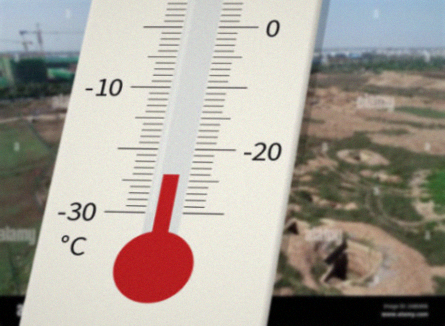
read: value=-24 unit=°C
